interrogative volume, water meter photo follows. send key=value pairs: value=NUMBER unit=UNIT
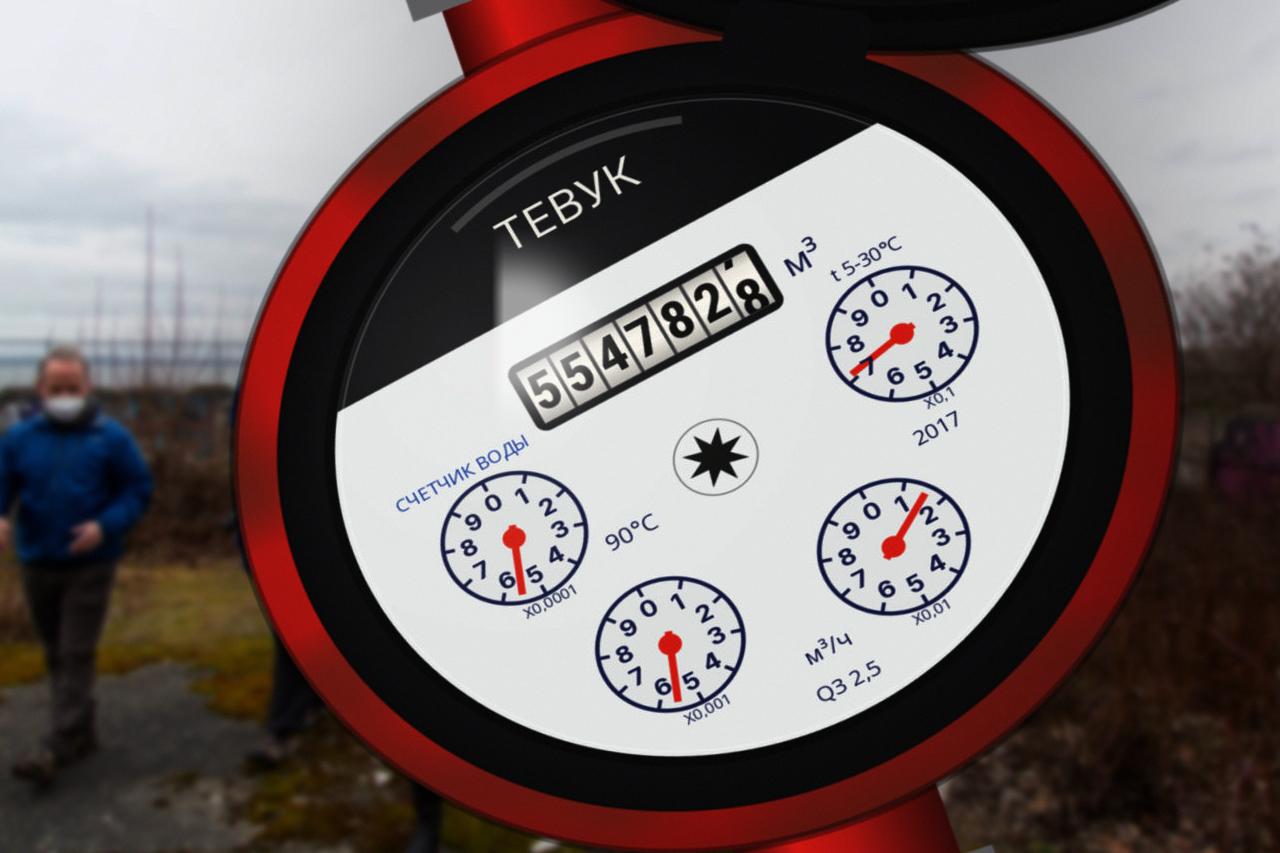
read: value=5547827.7155 unit=m³
